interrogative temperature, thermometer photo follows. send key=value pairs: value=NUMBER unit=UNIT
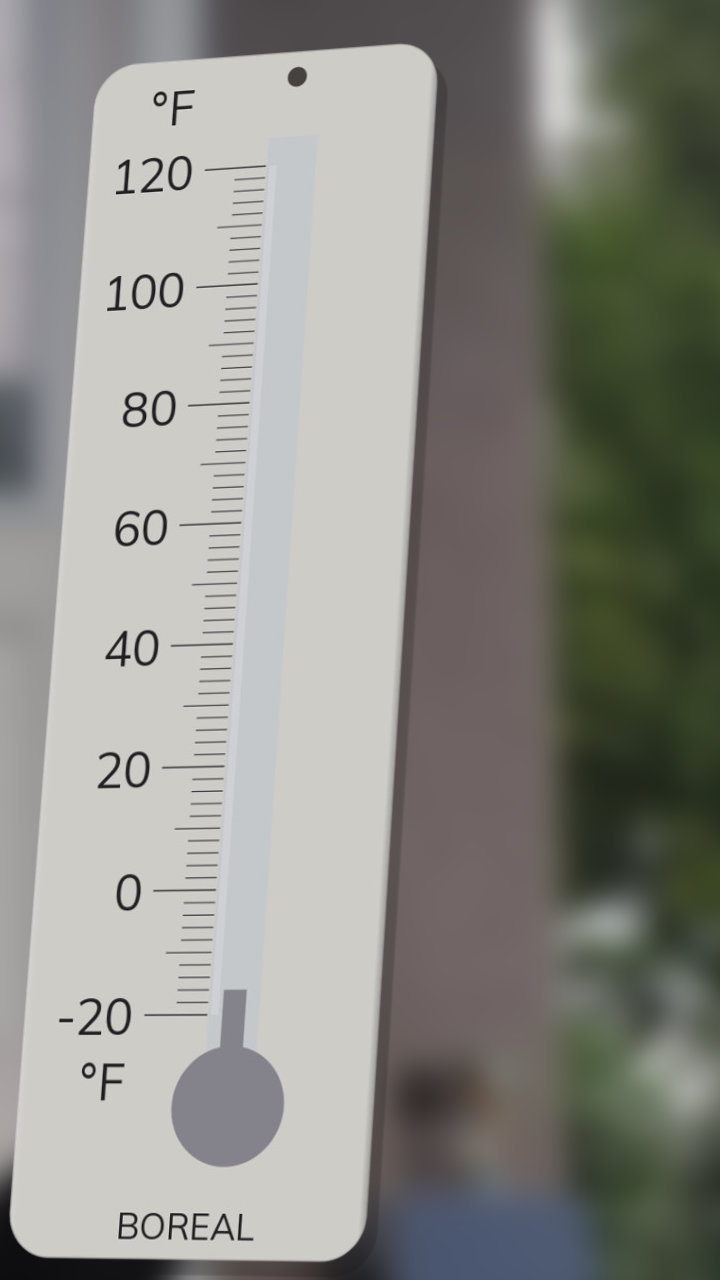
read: value=-16 unit=°F
